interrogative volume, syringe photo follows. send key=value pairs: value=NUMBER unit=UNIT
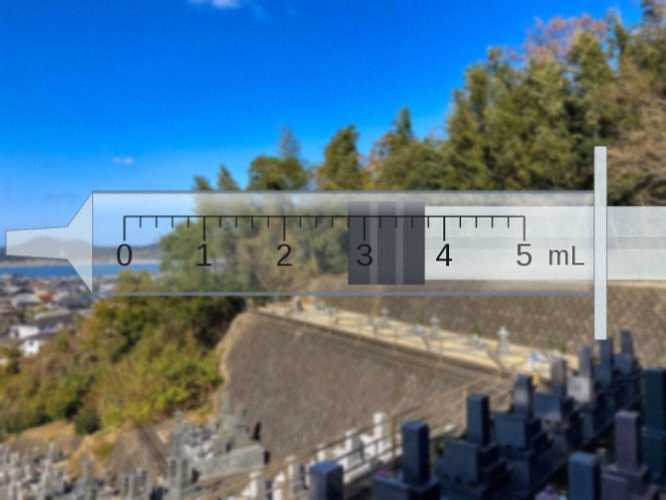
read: value=2.8 unit=mL
